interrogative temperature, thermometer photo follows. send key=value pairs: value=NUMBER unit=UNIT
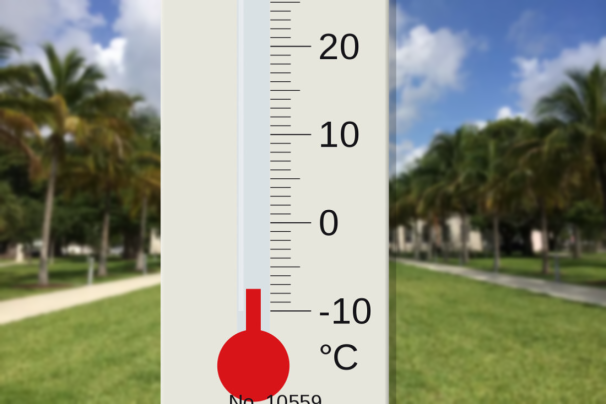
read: value=-7.5 unit=°C
